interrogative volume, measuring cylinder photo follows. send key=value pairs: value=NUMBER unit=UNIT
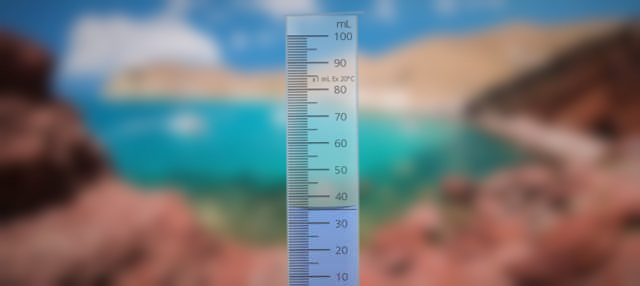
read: value=35 unit=mL
